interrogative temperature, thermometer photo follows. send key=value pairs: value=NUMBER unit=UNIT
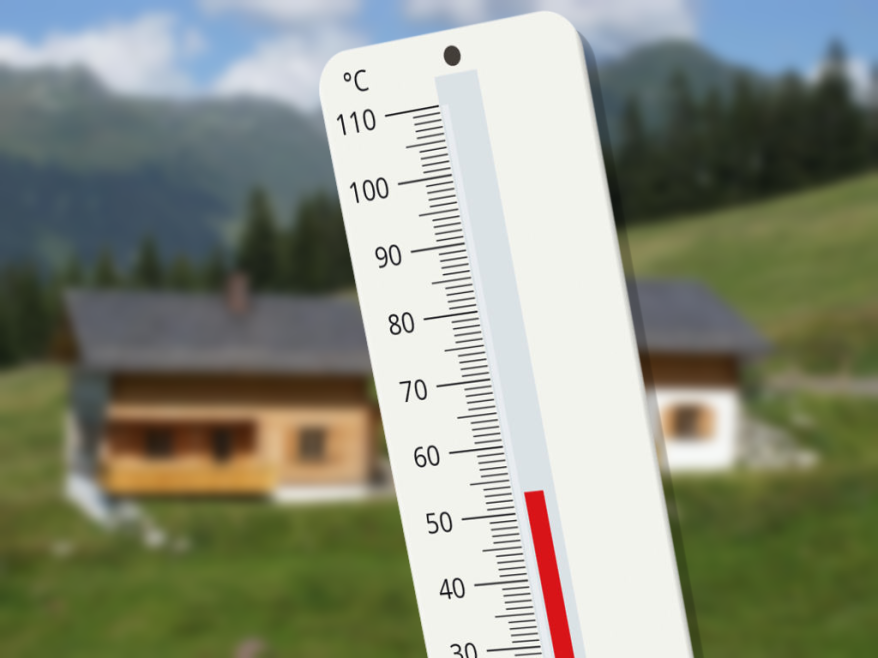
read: value=53 unit=°C
